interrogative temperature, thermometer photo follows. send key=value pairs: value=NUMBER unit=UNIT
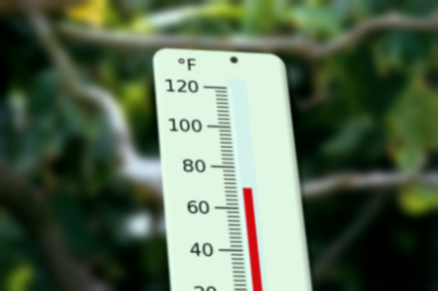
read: value=70 unit=°F
